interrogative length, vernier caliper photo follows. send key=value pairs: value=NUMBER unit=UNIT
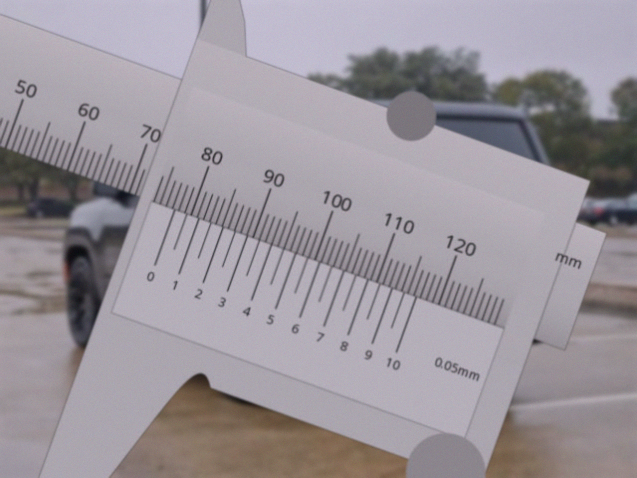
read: value=77.4 unit=mm
